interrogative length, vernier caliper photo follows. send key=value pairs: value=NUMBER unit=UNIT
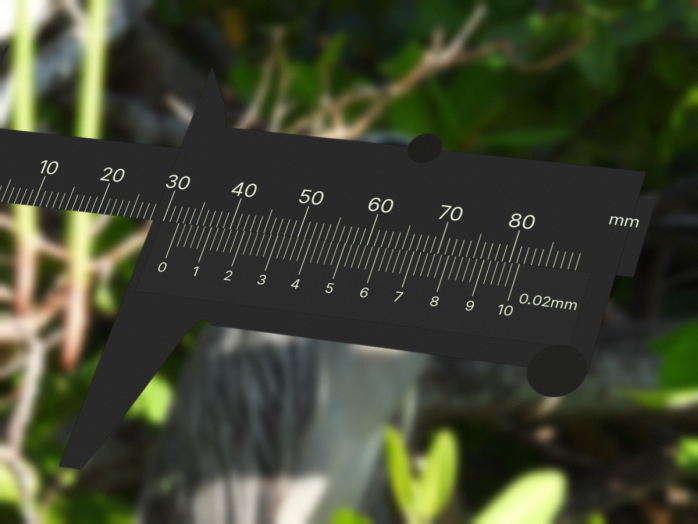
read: value=32.4 unit=mm
